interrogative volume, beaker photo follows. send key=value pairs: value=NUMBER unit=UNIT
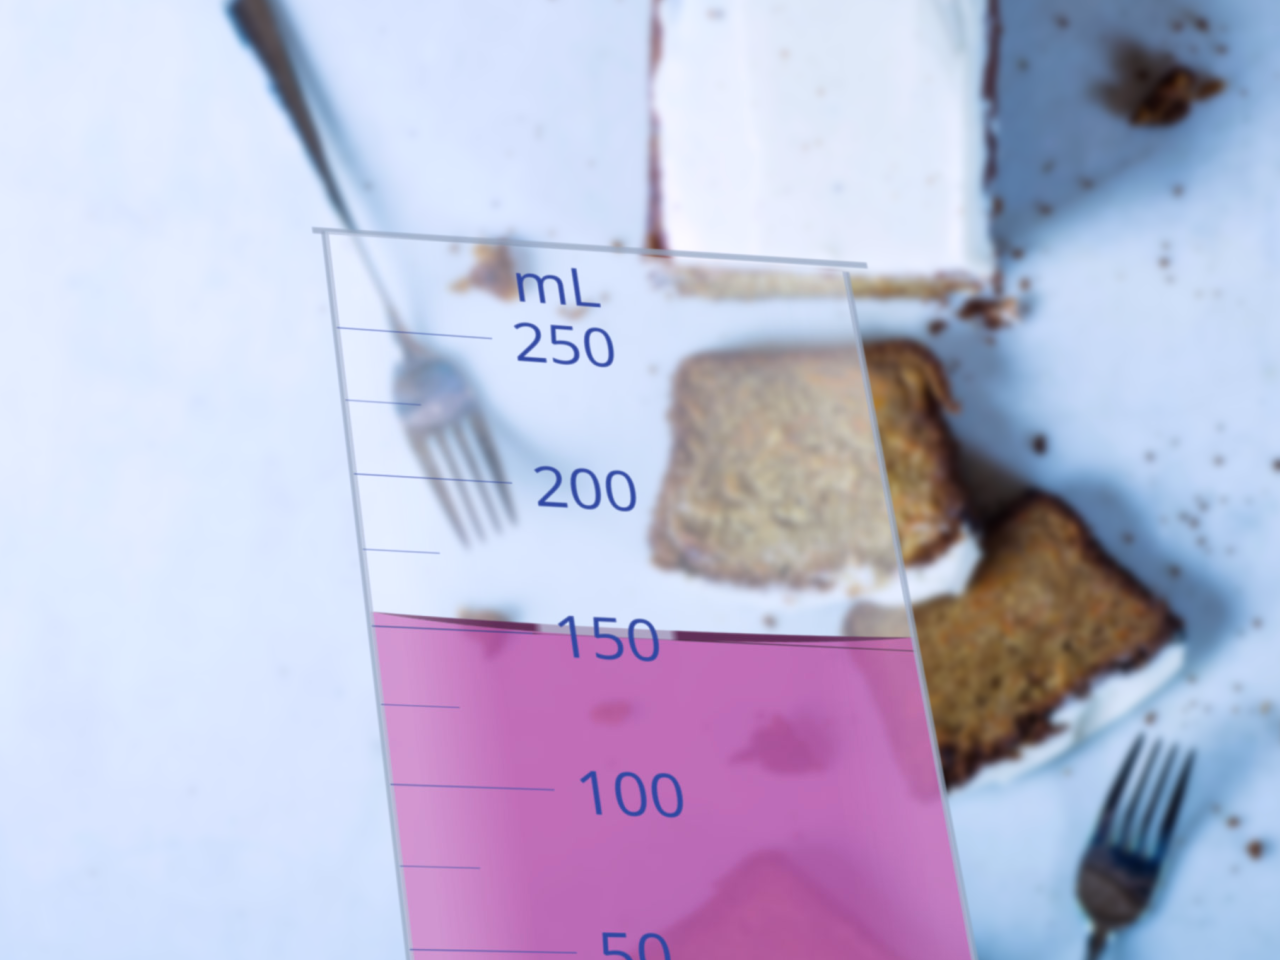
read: value=150 unit=mL
